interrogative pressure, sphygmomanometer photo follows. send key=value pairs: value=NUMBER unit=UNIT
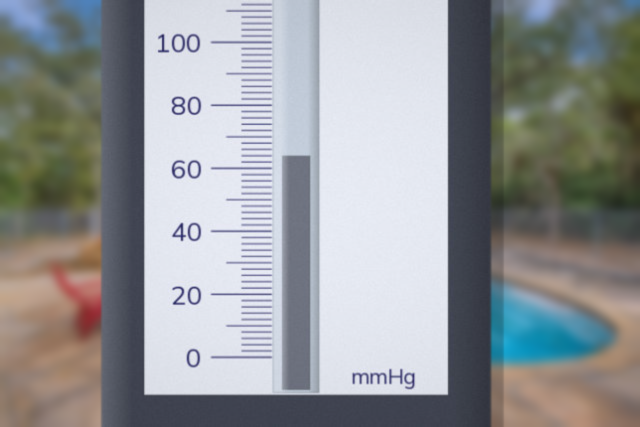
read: value=64 unit=mmHg
